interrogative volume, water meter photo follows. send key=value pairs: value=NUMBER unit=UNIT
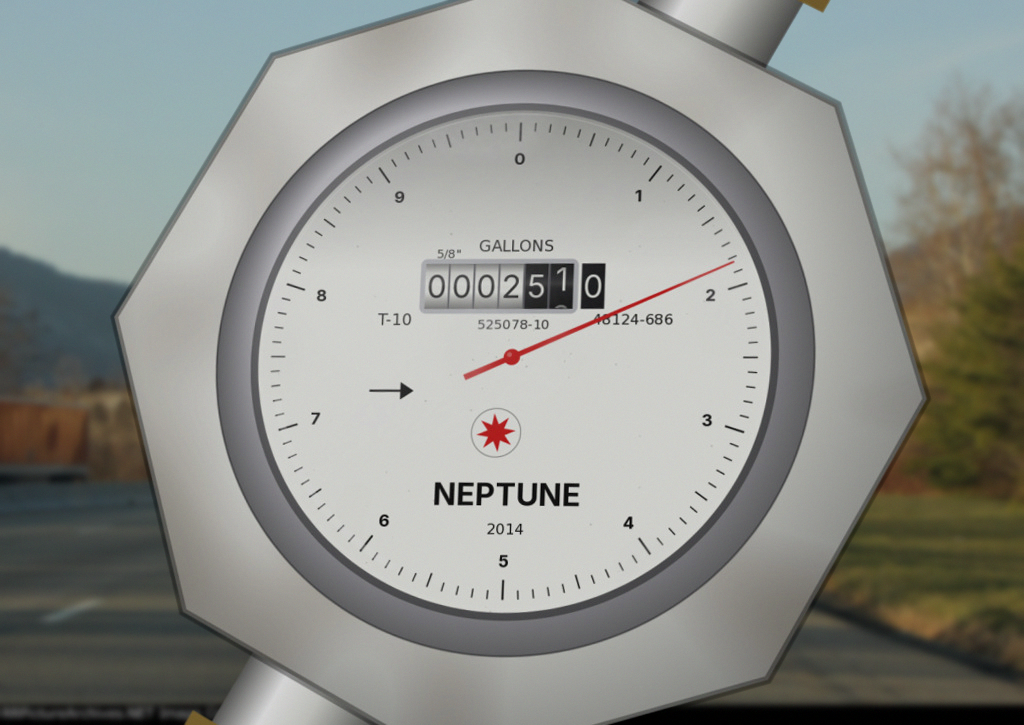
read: value=2511.8 unit=gal
